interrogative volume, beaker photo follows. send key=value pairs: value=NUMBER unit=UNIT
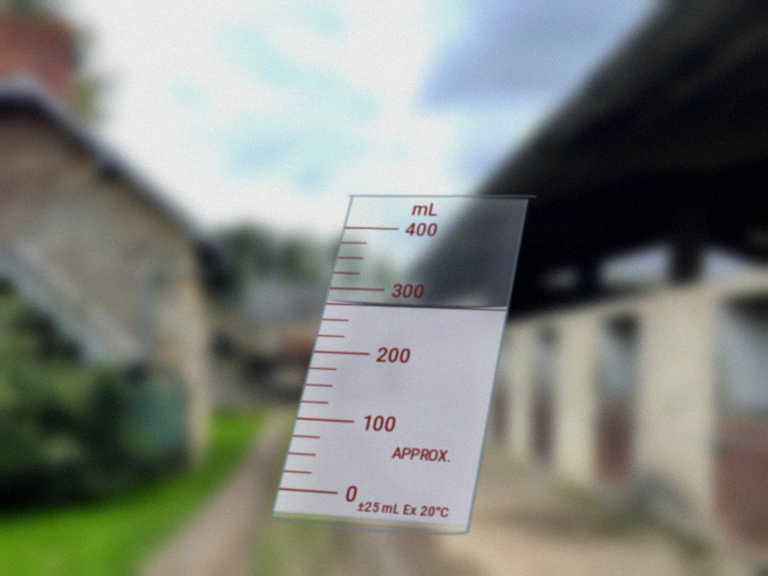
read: value=275 unit=mL
